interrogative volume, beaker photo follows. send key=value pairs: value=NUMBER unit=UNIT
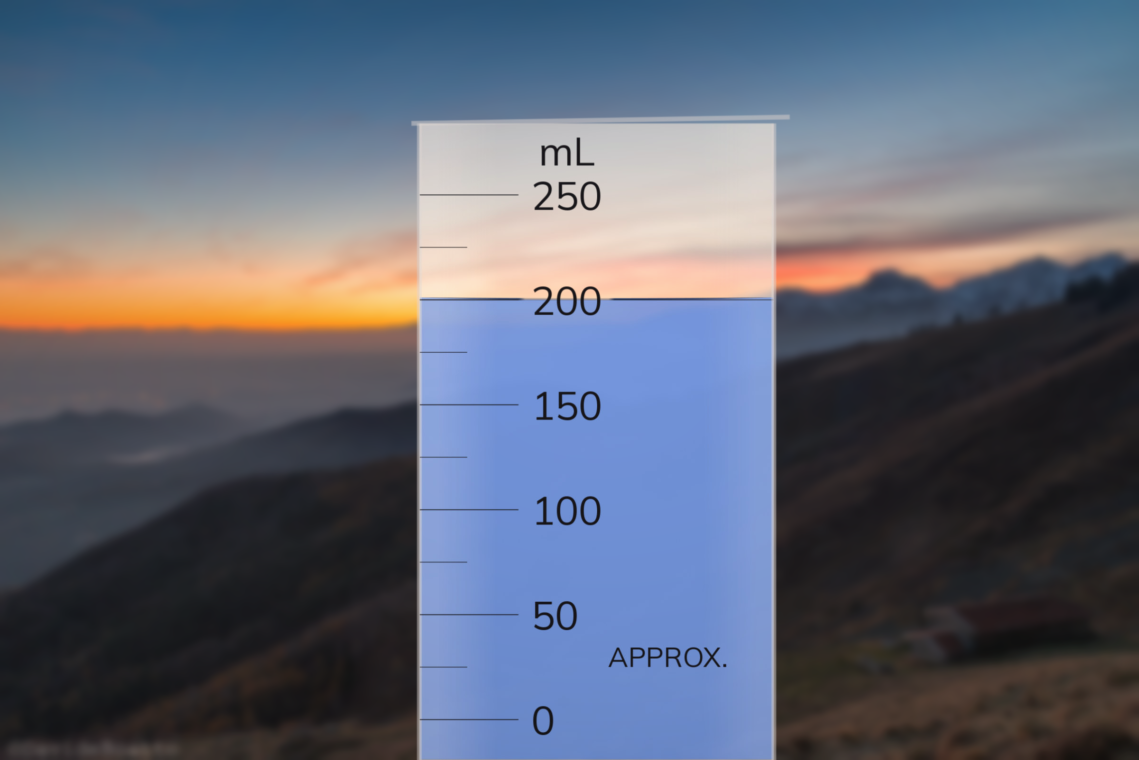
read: value=200 unit=mL
